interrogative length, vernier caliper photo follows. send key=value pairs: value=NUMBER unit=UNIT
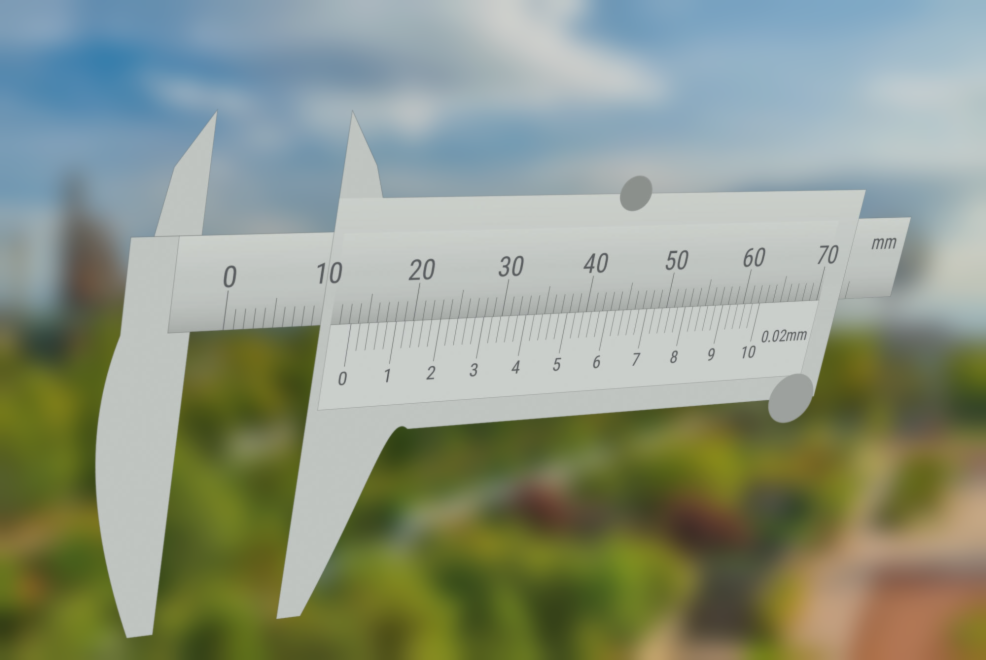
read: value=13.2 unit=mm
